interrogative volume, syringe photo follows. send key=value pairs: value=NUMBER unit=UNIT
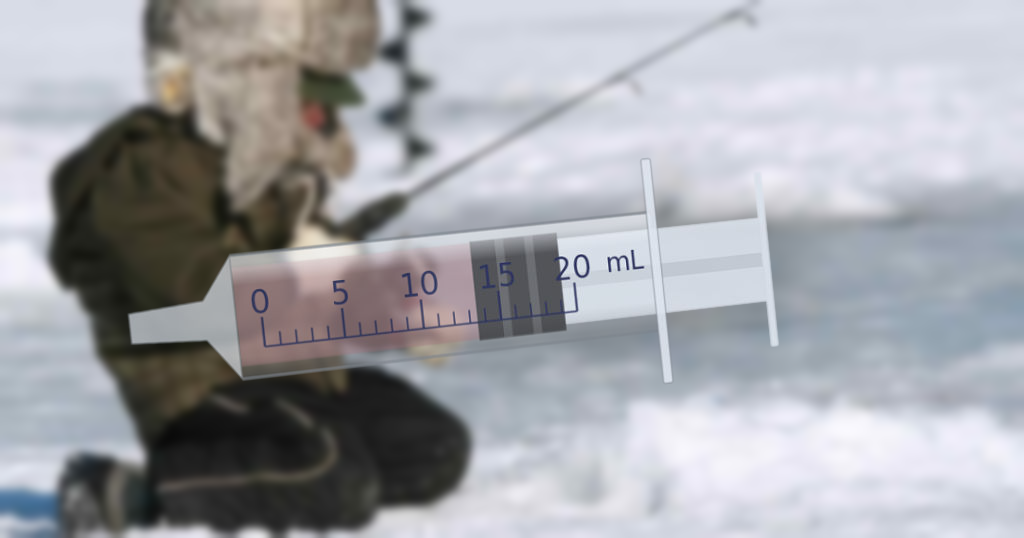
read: value=13.5 unit=mL
